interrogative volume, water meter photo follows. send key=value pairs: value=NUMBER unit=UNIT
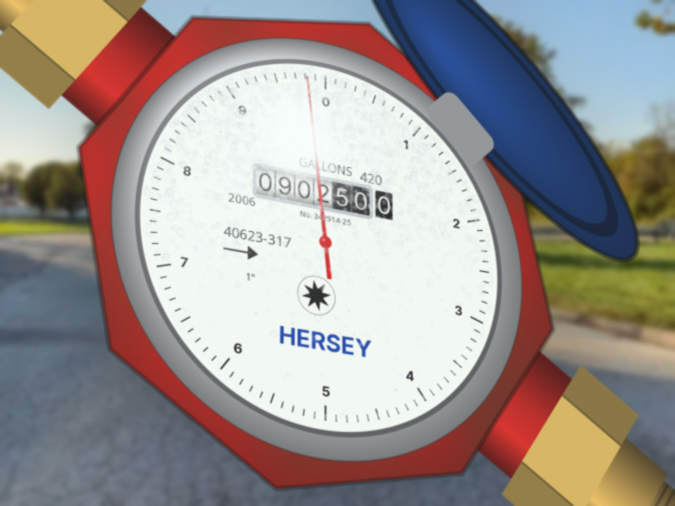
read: value=902499.8 unit=gal
